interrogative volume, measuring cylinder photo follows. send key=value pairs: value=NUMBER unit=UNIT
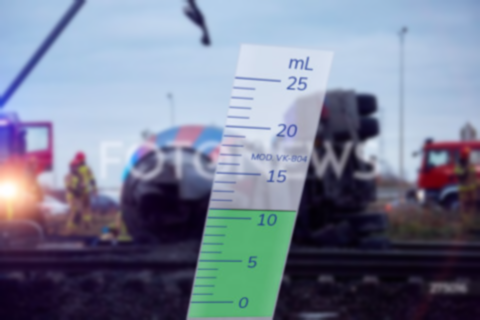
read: value=11 unit=mL
